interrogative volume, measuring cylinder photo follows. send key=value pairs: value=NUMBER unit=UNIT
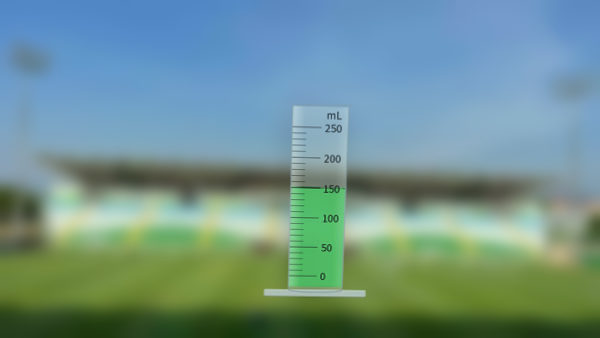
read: value=150 unit=mL
